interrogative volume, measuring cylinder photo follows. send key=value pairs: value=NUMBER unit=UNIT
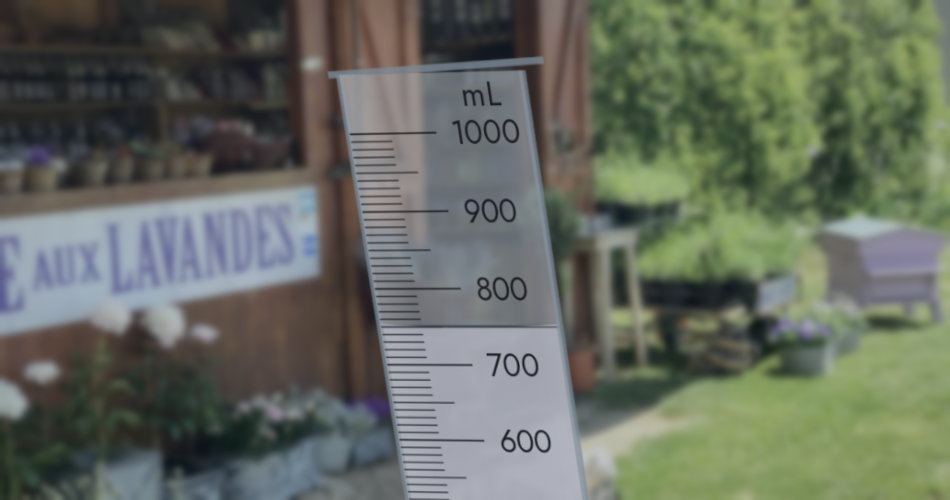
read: value=750 unit=mL
